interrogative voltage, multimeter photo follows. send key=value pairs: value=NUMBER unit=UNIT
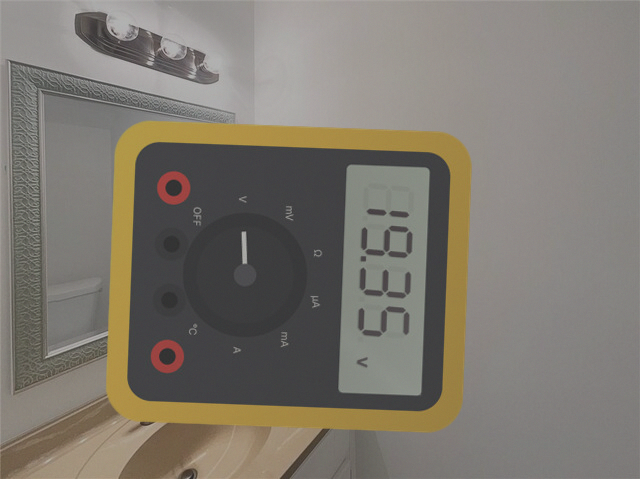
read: value=19.35 unit=V
